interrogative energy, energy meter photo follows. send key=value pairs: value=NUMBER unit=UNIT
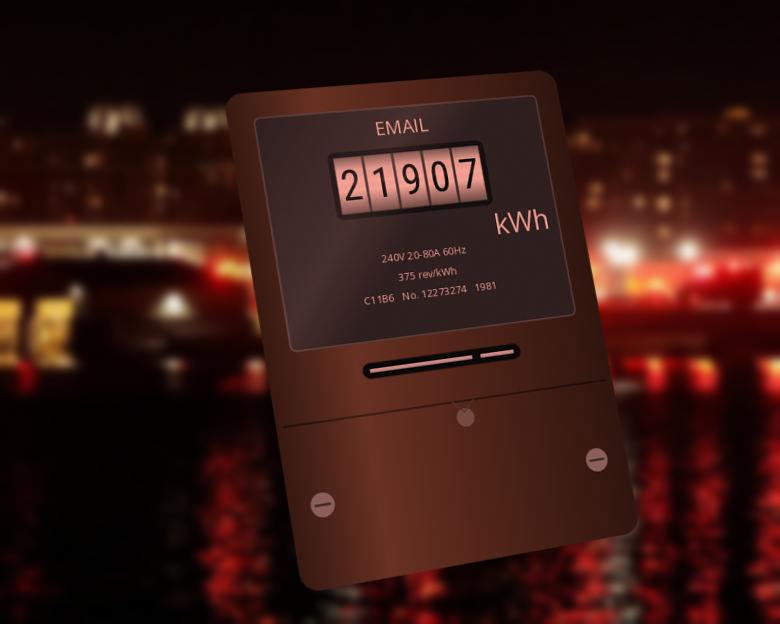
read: value=21907 unit=kWh
